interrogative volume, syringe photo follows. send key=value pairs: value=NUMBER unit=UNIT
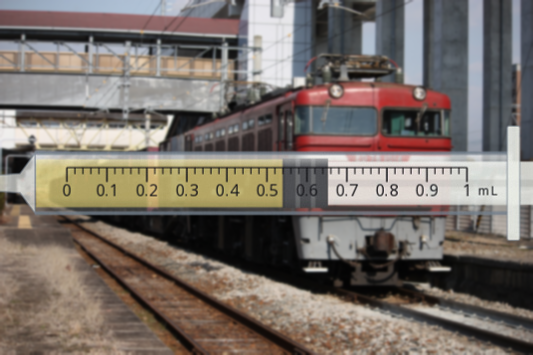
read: value=0.54 unit=mL
